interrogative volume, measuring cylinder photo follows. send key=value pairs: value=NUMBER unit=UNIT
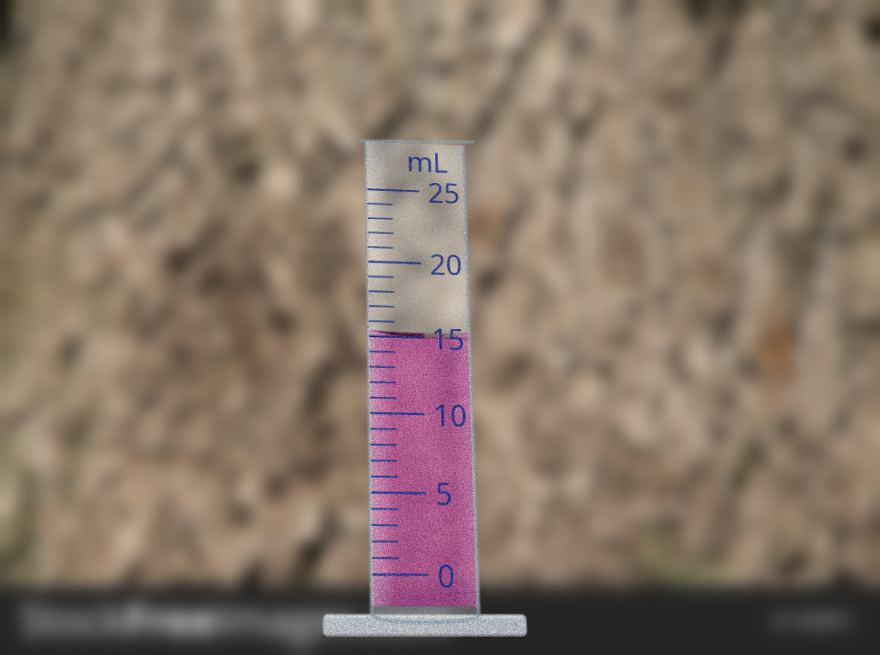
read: value=15 unit=mL
